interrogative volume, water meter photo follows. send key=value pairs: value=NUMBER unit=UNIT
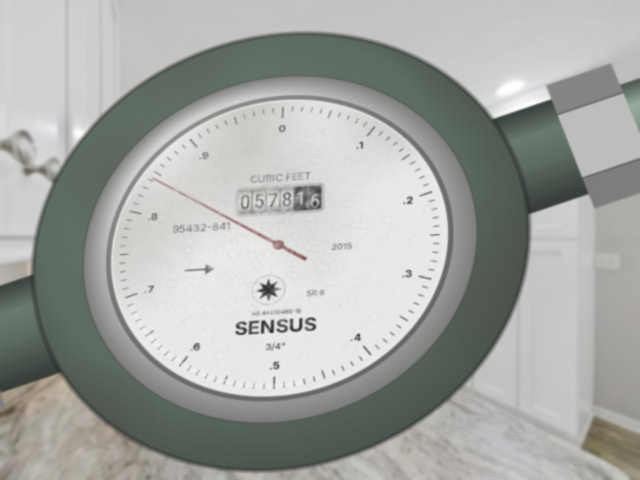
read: value=57815.84 unit=ft³
